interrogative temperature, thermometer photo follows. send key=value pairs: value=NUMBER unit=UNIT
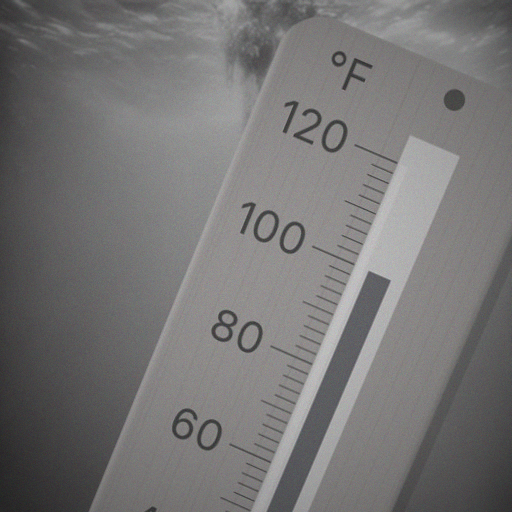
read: value=100 unit=°F
